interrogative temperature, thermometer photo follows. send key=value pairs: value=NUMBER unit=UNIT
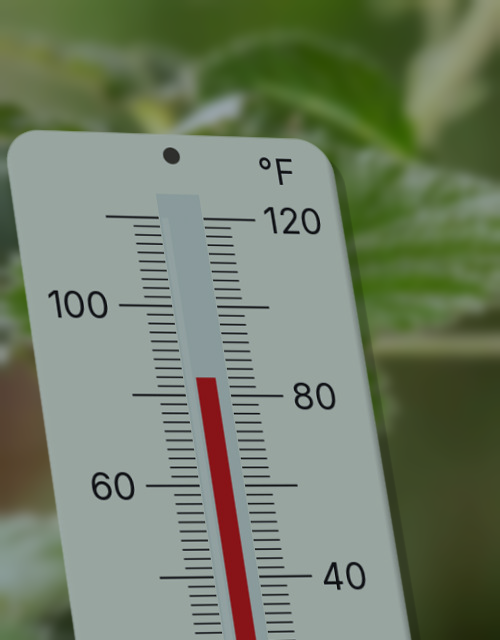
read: value=84 unit=°F
